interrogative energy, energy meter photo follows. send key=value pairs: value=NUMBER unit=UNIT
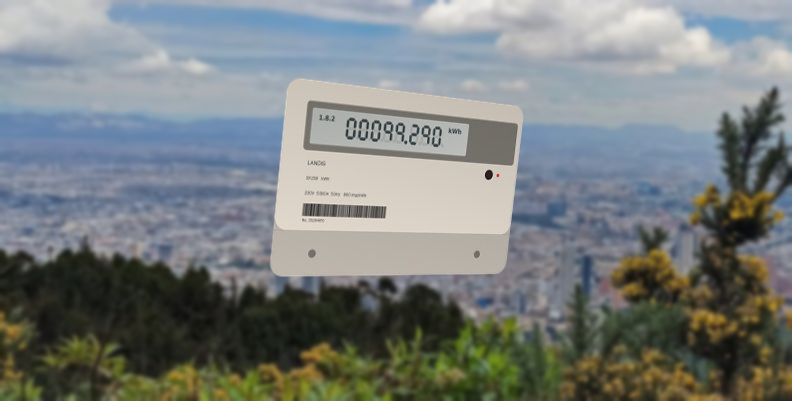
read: value=99.290 unit=kWh
